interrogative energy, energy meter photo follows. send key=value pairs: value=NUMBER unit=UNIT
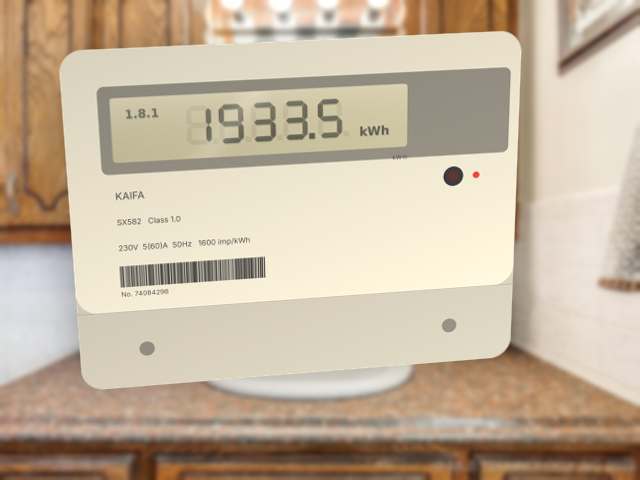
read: value=1933.5 unit=kWh
